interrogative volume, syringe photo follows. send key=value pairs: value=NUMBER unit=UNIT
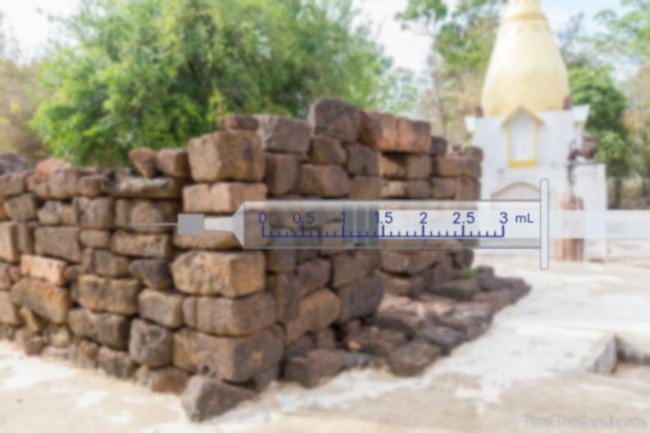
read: value=1 unit=mL
